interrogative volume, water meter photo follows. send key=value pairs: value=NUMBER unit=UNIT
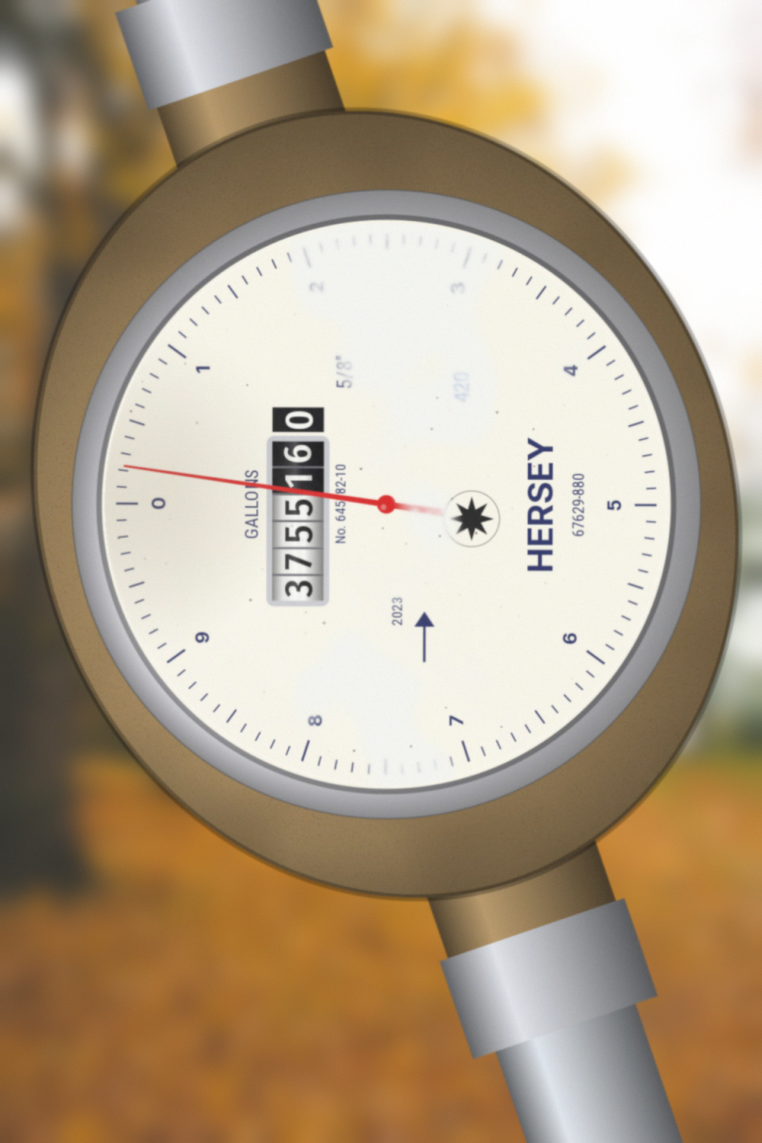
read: value=3755160.2 unit=gal
